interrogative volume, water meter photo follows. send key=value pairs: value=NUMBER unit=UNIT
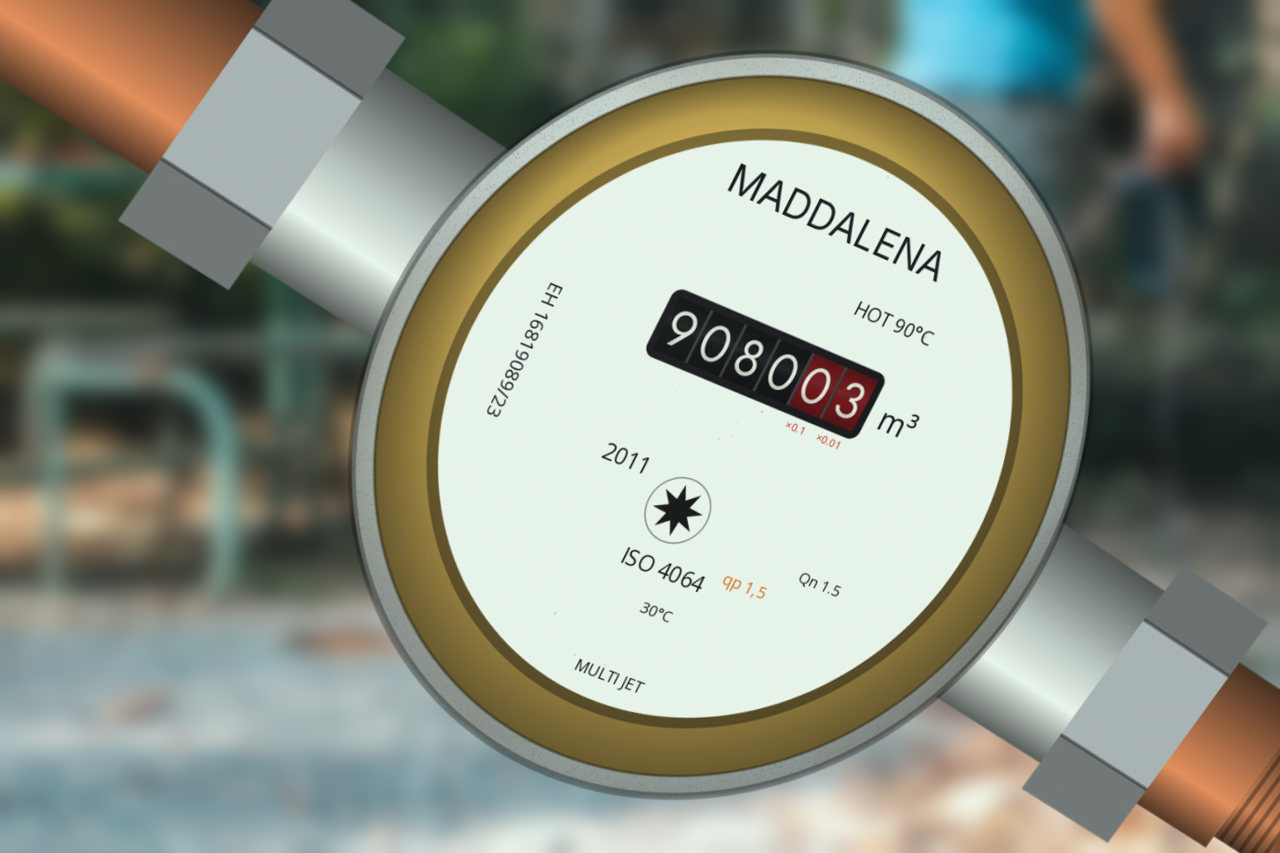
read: value=9080.03 unit=m³
